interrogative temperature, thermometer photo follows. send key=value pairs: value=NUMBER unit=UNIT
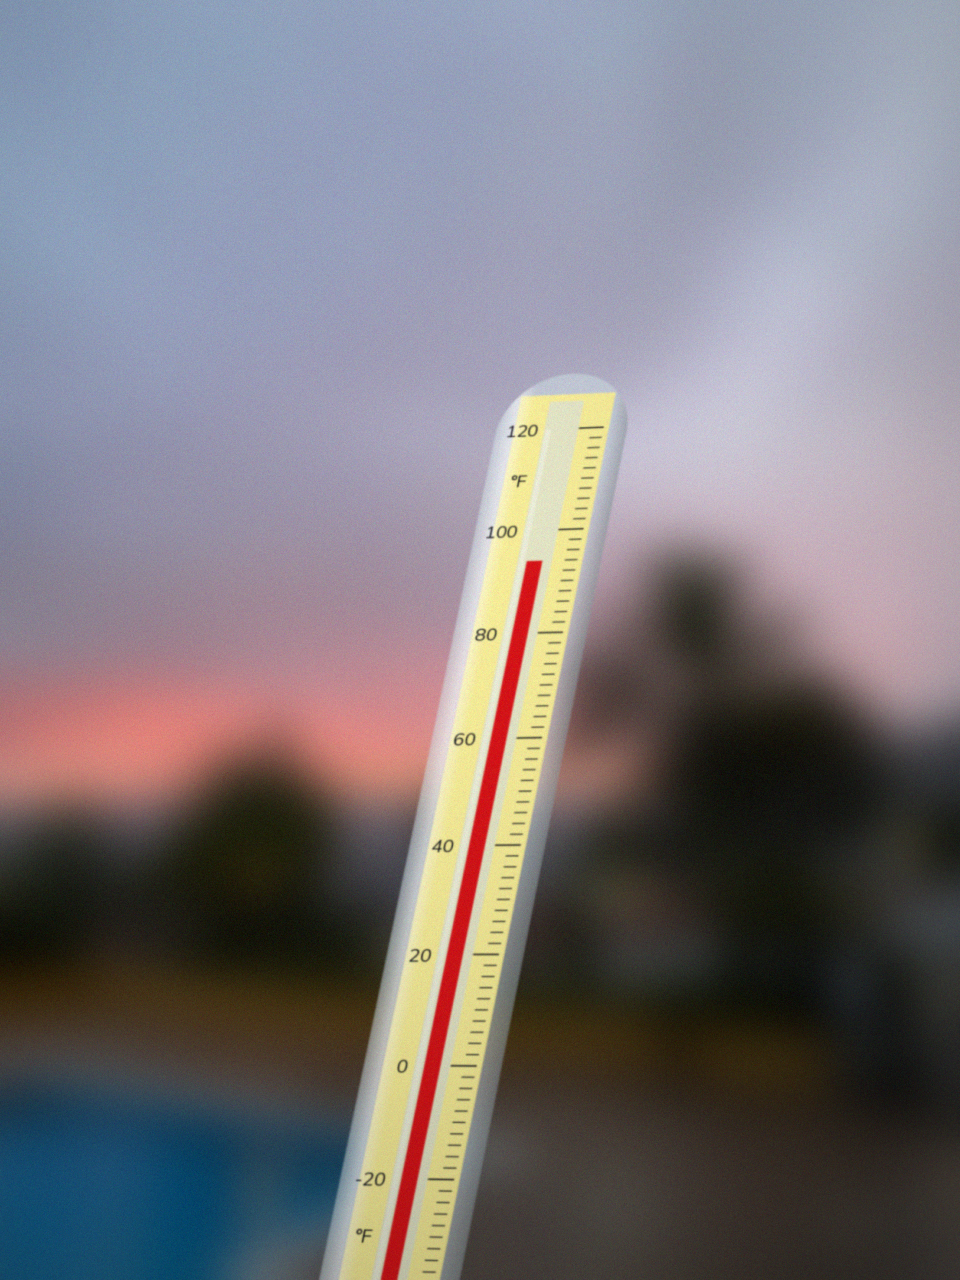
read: value=94 unit=°F
